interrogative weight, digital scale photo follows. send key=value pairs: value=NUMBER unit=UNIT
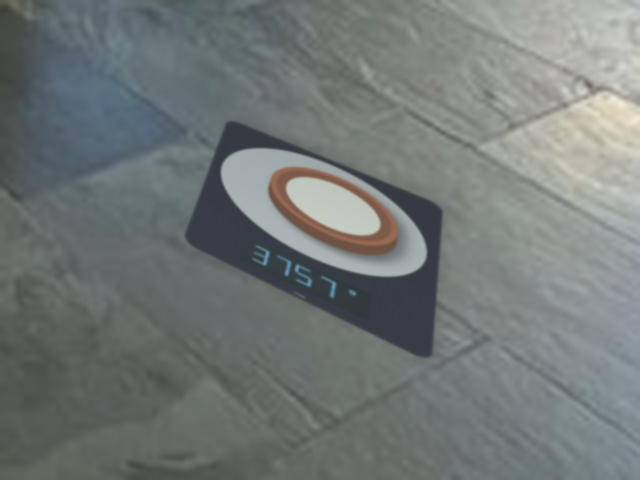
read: value=3757 unit=g
